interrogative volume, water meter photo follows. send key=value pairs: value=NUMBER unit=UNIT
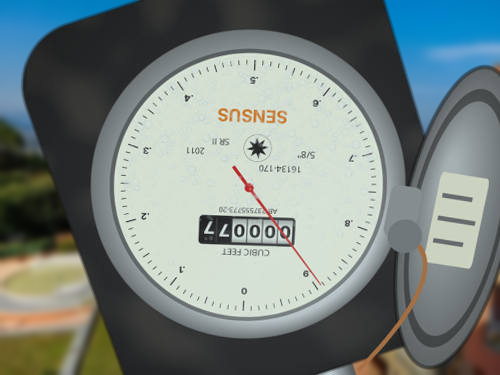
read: value=76.89 unit=ft³
